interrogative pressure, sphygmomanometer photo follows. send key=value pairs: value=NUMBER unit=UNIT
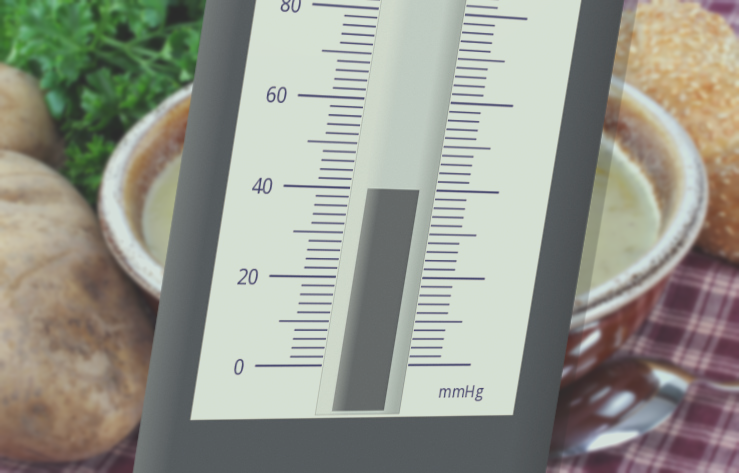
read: value=40 unit=mmHg
